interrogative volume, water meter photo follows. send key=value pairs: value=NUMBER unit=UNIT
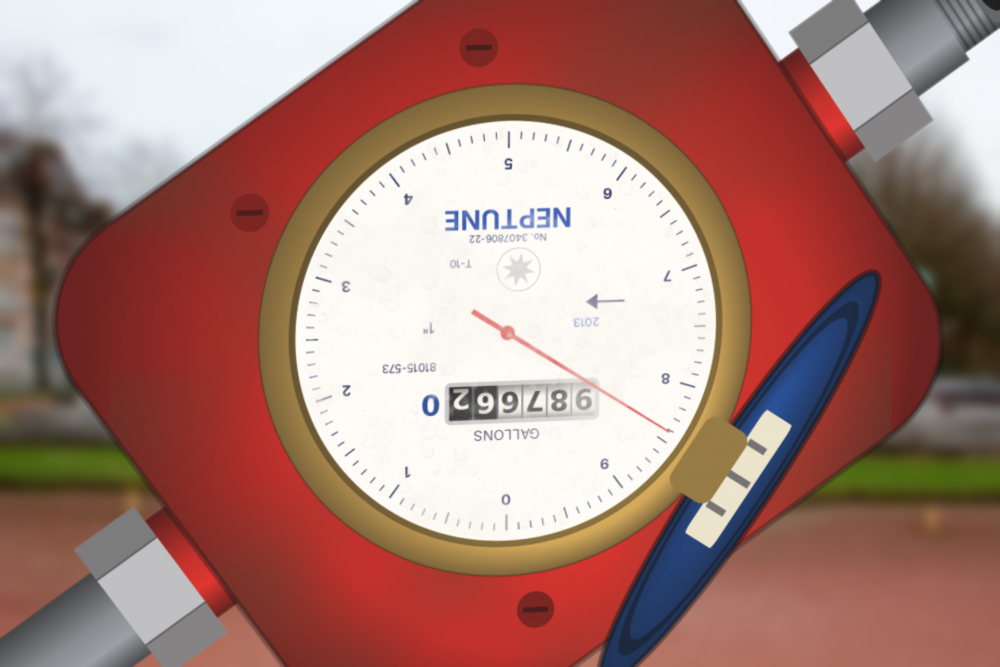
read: value=9876618.4 unit=gal
